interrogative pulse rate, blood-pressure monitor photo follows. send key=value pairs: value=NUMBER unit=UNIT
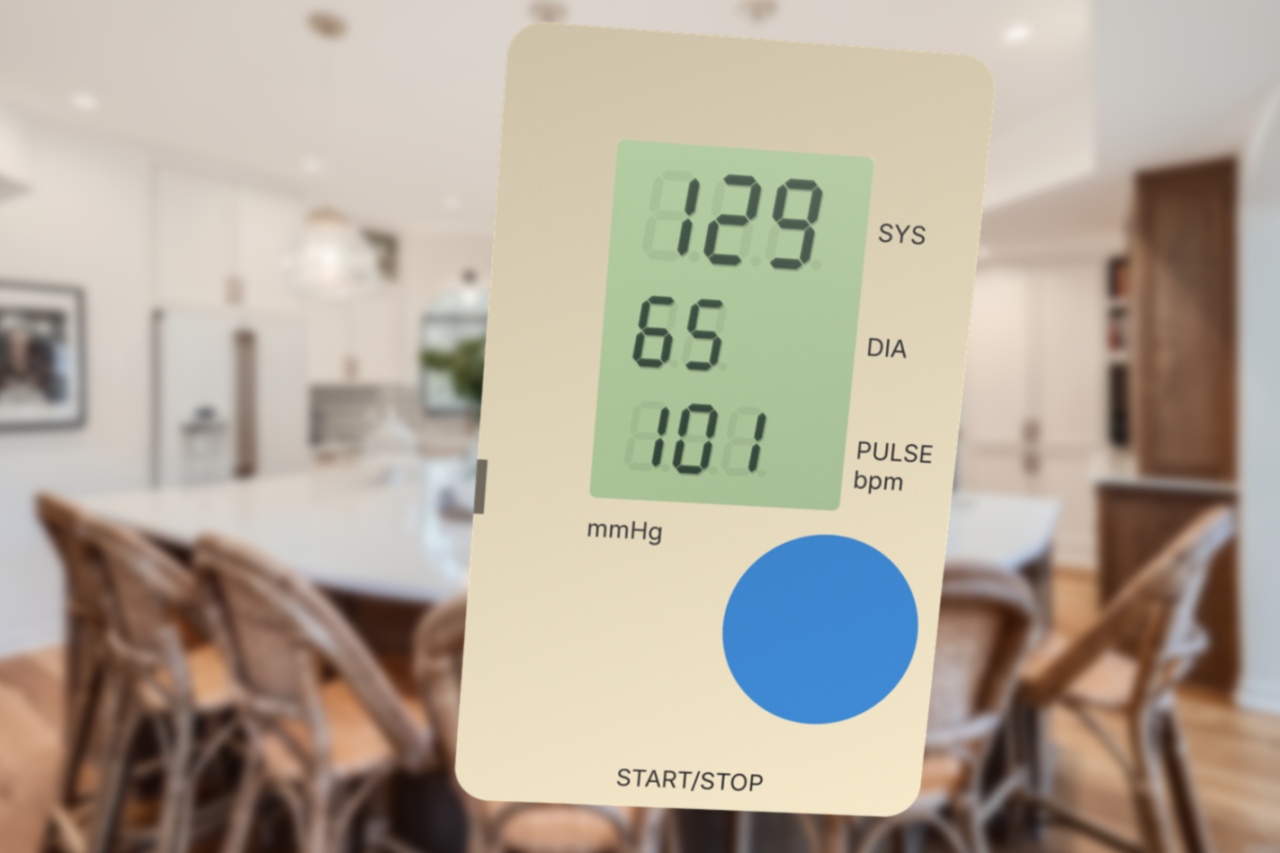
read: value=101 unit=bpm
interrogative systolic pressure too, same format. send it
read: value=129 unit=mmHg
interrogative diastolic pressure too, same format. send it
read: value=65 unit=mmHg
